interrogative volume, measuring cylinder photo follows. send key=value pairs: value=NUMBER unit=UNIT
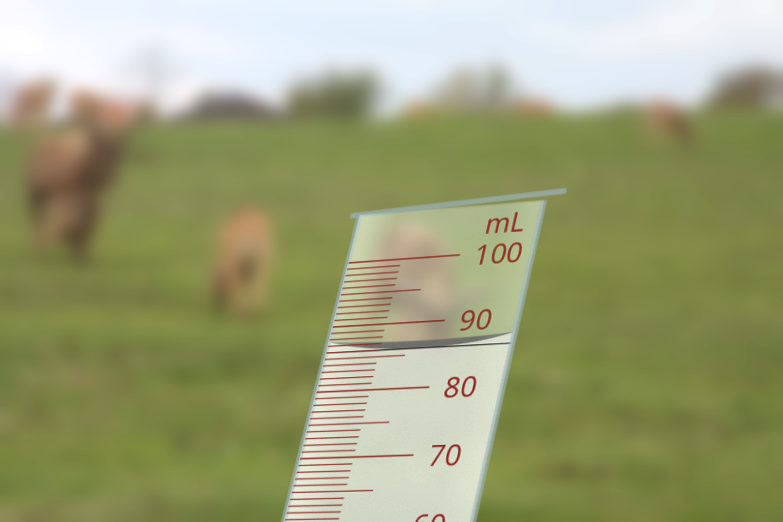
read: value=86 unit=mL
